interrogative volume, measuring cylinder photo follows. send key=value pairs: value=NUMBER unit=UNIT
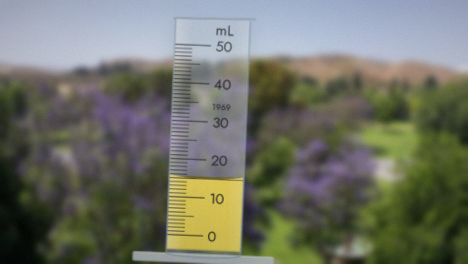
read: value=15 unit=mL
